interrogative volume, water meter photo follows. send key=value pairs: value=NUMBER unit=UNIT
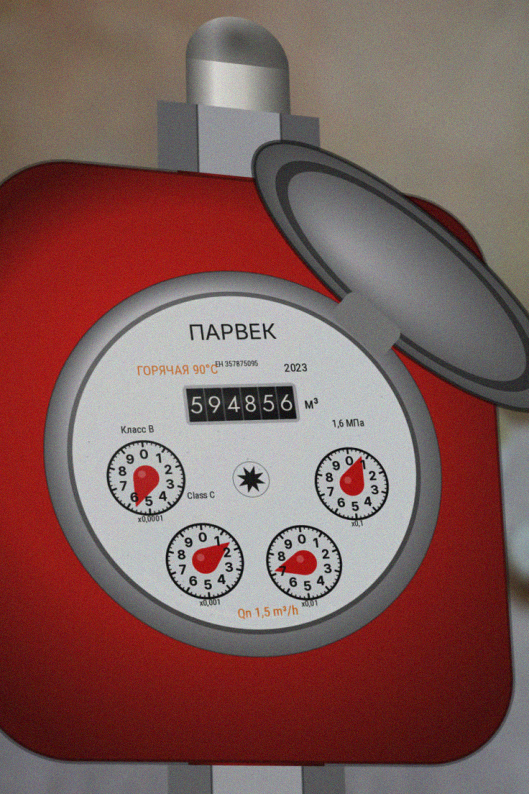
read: value=594856.0715 unit=m³
